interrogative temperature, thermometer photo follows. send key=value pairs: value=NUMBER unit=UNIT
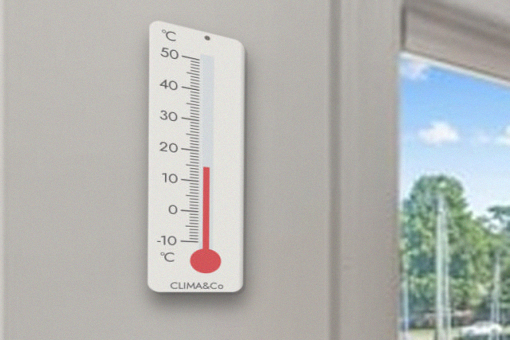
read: value=15 unit=°C
